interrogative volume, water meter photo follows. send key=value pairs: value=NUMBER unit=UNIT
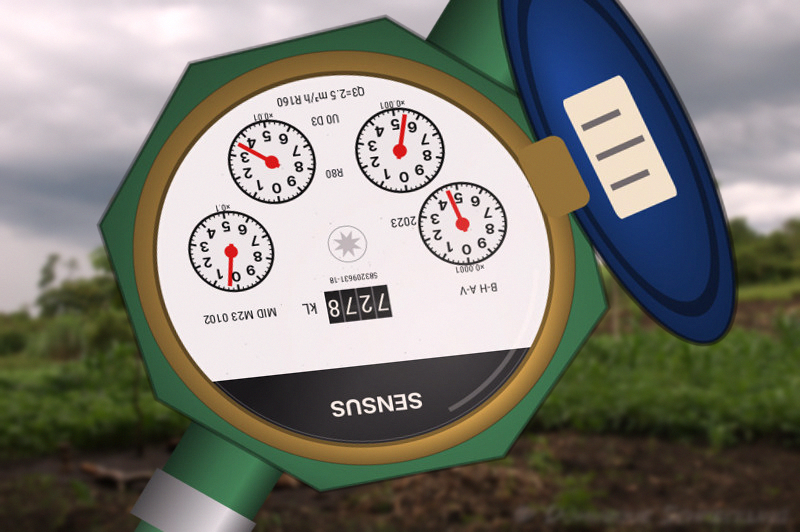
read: value=7278.0354 unit=kL
